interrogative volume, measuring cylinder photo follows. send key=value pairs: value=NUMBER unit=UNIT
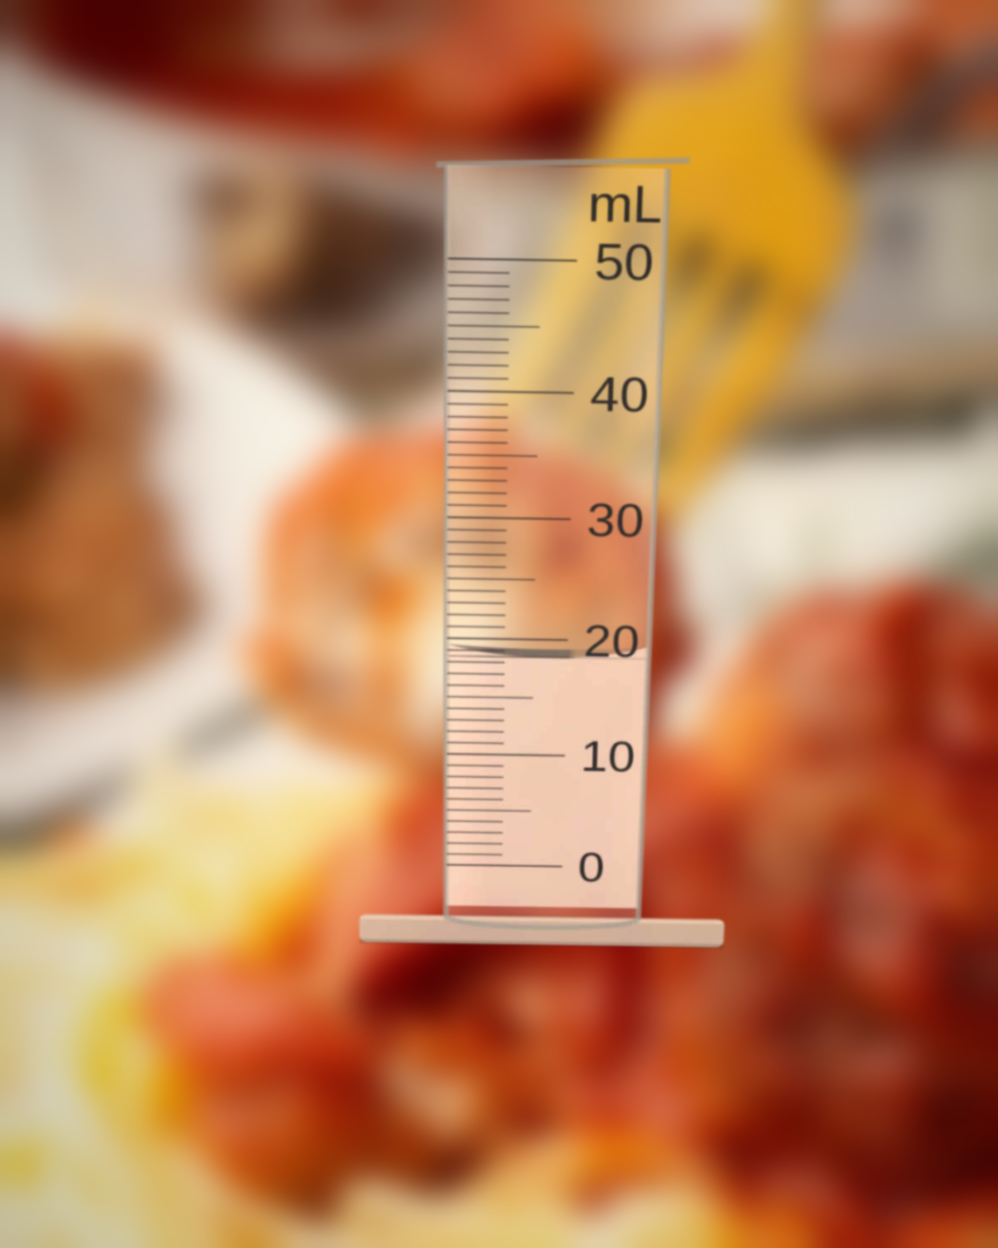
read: value=18.5 unit=mL
